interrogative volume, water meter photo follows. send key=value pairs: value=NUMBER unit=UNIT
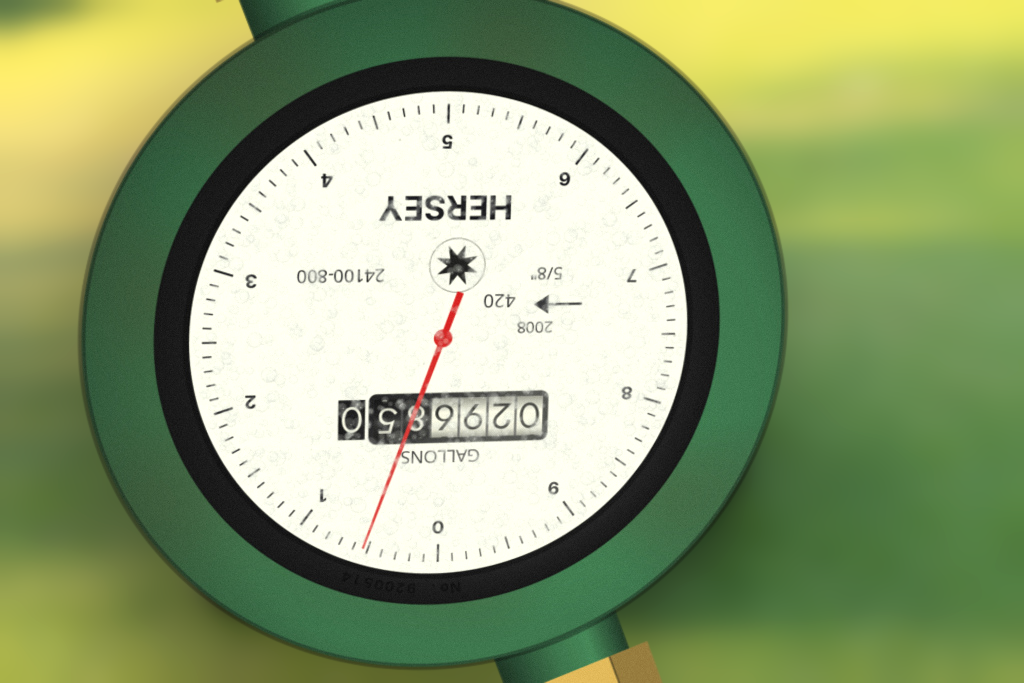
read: value=296850.5 unit=gal
